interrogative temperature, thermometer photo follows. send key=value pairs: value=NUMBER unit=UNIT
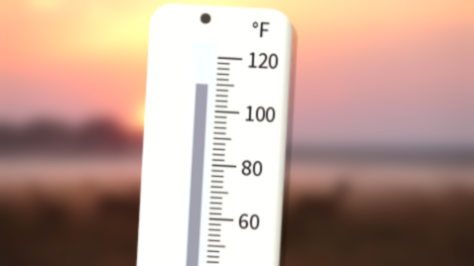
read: value=110 unit=°F
